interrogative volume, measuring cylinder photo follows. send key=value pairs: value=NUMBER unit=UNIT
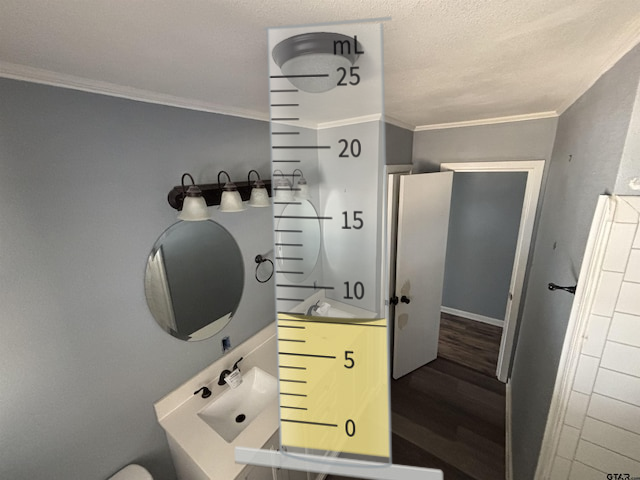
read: value=7.5 unit=mL
